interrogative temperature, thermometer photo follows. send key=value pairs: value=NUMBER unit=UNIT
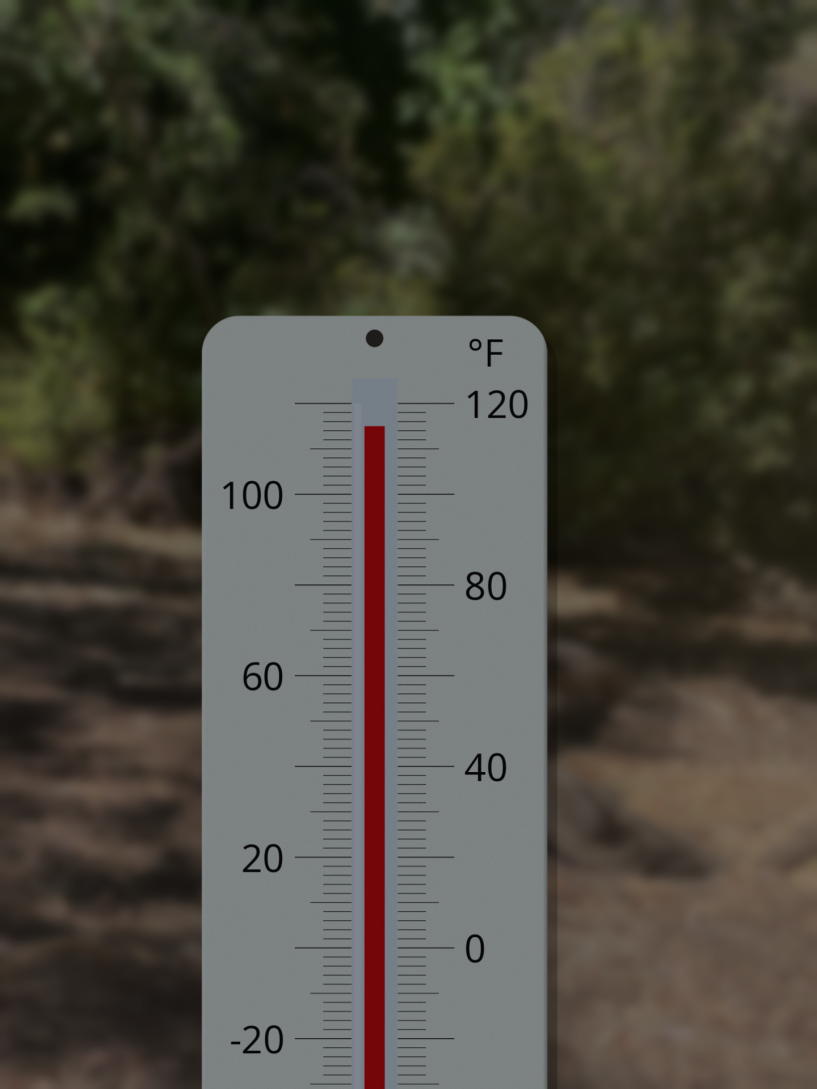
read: value=115 unit=°F
